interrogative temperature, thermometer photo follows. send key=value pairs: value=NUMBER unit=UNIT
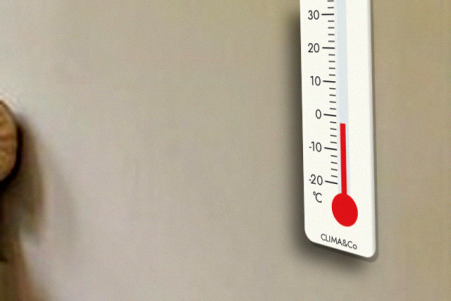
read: value=-2 unit=°C
